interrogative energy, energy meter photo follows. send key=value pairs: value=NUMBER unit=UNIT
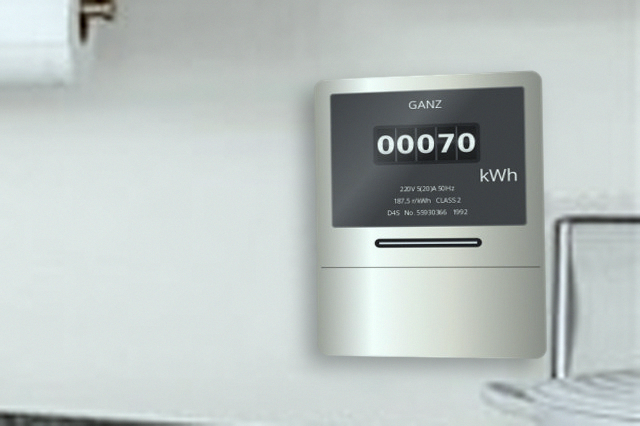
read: value=70 unit=kWh
